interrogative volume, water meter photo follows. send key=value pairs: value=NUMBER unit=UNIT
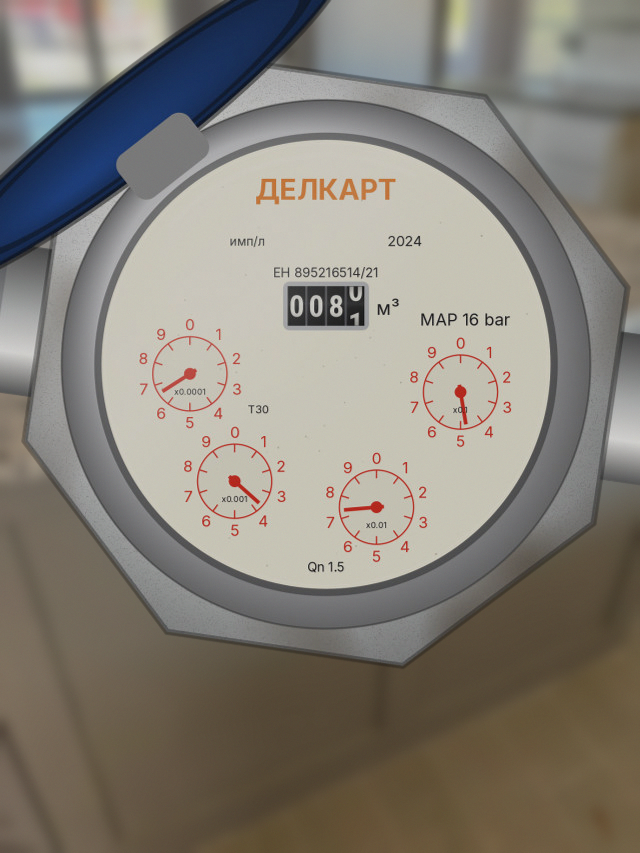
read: value=80.4736 unit=m³
